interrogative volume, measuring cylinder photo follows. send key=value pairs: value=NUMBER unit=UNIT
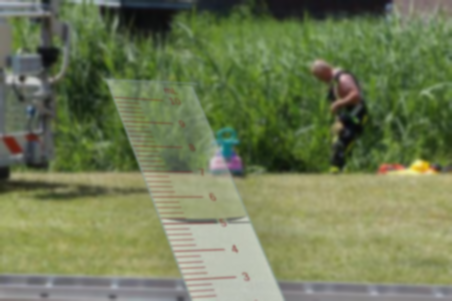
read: value=5 unit=mL
